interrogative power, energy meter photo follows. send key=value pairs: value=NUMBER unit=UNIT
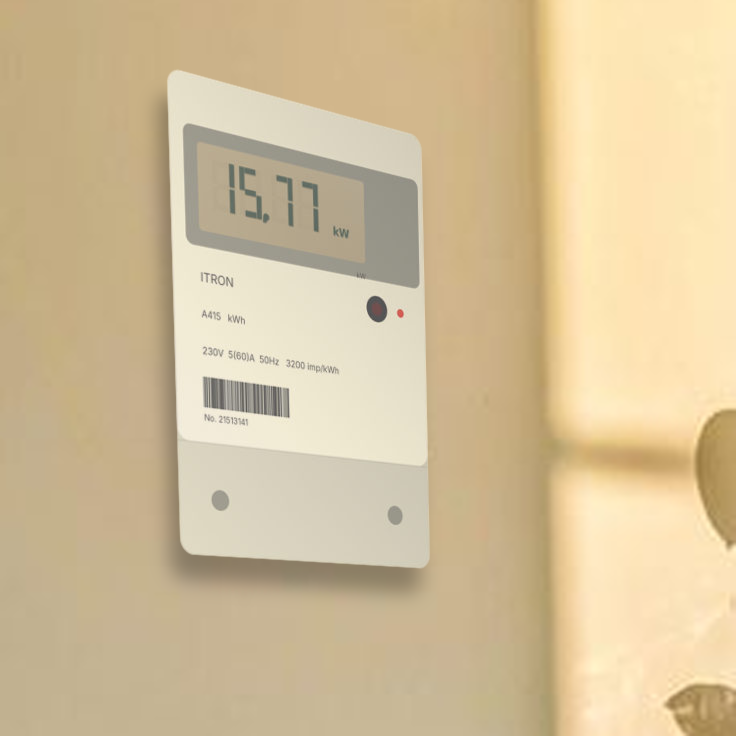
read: value=15.77 unit=kW
